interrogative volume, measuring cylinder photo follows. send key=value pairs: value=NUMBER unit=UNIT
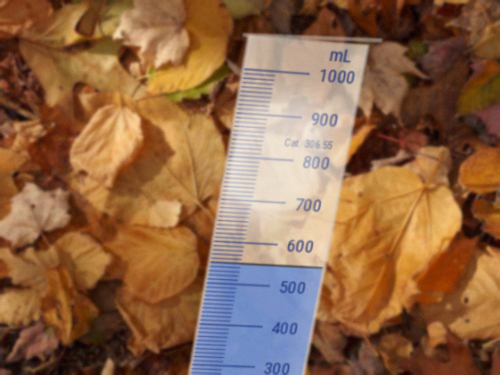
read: value=550 unit=mL
